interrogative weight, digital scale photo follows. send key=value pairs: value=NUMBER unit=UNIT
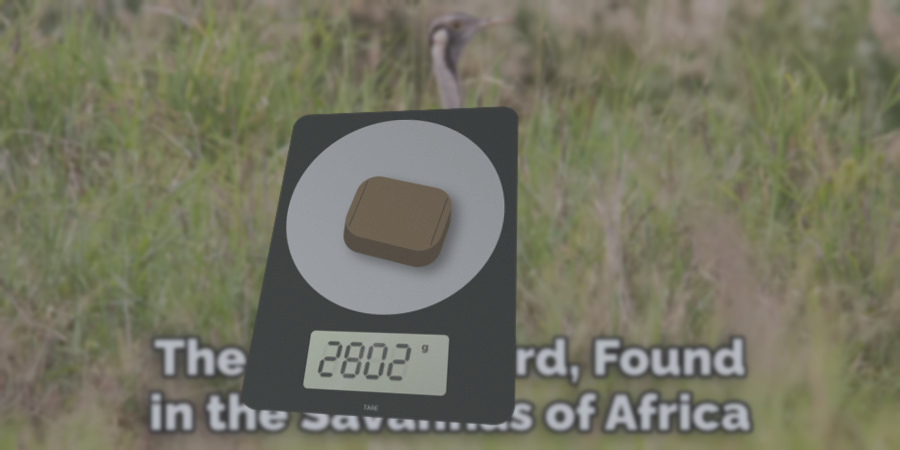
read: value=2802 unit=g
